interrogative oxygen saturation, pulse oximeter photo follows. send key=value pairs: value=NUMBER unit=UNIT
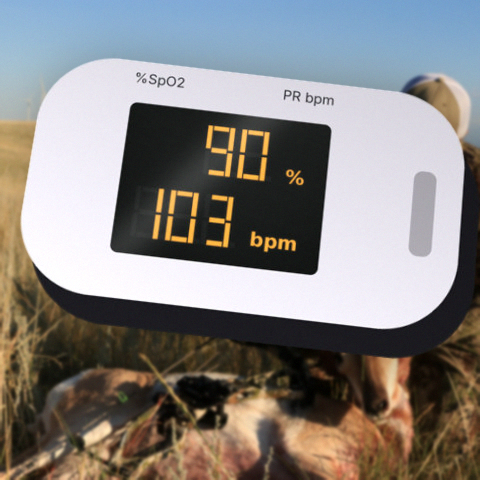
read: value=90 unit=%
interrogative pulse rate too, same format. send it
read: value=103 unit=bpm
